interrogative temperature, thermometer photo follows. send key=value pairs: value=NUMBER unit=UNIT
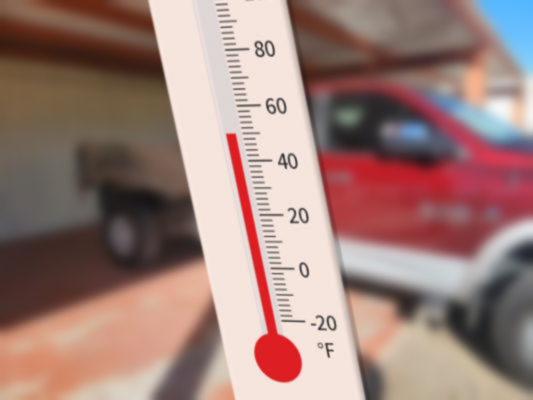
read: value=50 unit=°F
